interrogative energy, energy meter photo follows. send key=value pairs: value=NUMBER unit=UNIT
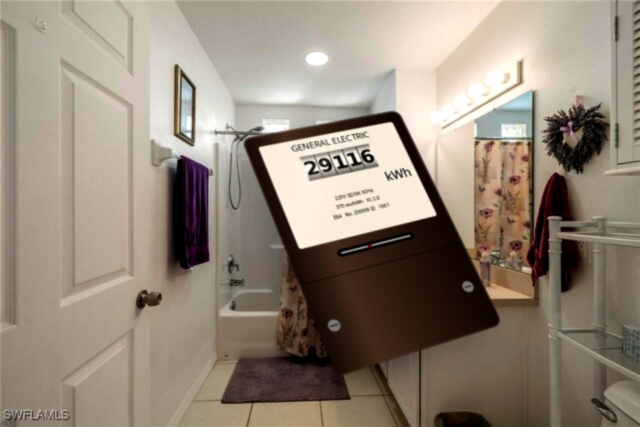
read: value=29116 unit=kWh
